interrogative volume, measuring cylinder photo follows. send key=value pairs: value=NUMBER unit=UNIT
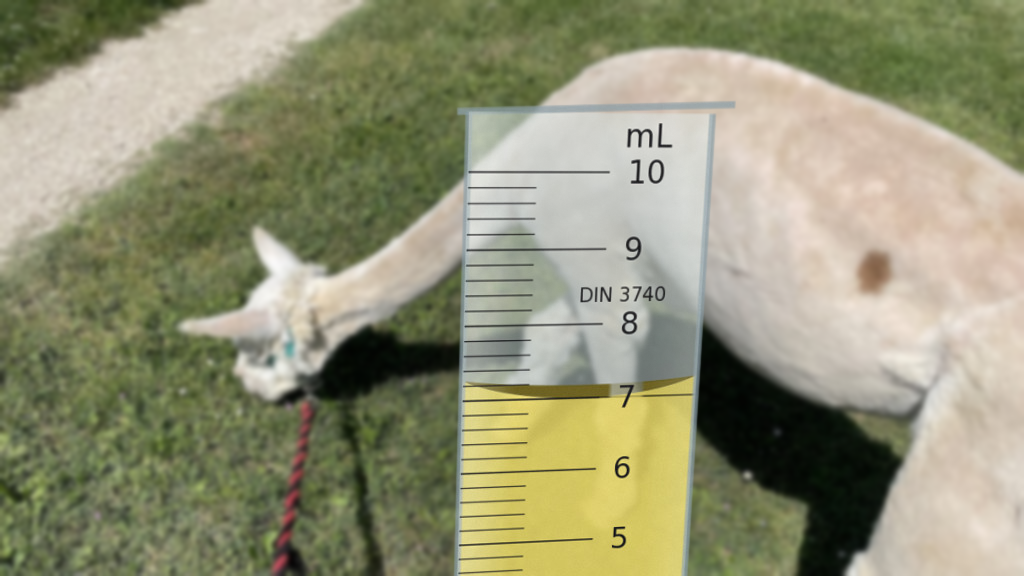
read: value=7 unit=mL
